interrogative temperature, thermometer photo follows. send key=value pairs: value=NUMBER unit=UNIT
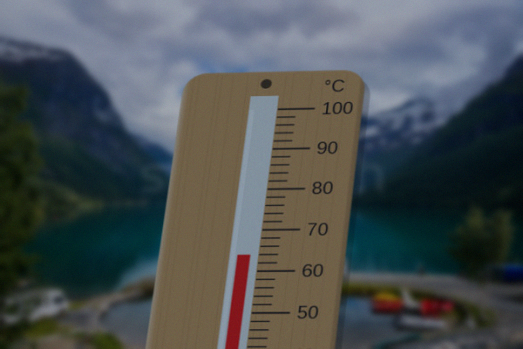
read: value=64 unit=°C
